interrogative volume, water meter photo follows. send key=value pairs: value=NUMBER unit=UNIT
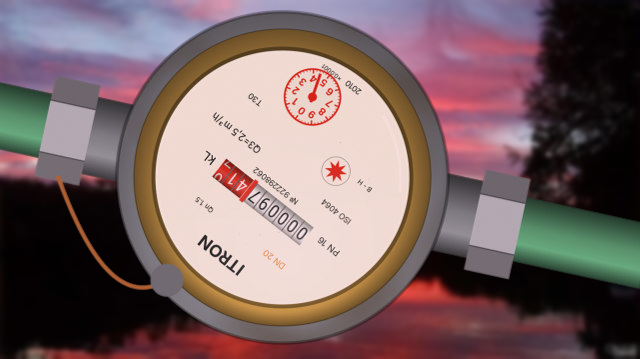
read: value=97.4164 unit=kL
